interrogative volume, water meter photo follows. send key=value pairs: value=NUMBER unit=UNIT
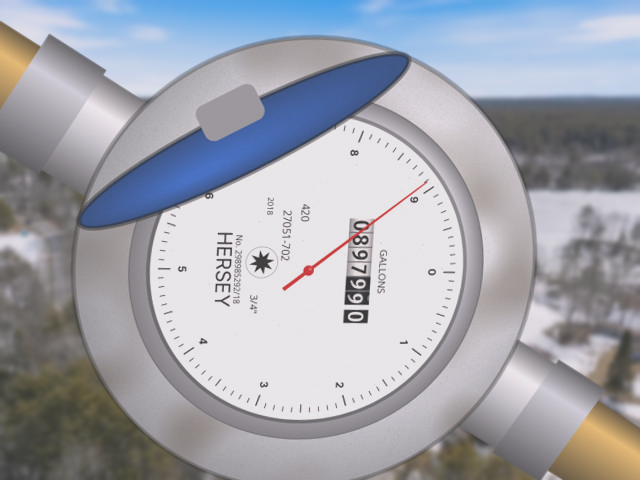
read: value=897988.9 unit=gal
